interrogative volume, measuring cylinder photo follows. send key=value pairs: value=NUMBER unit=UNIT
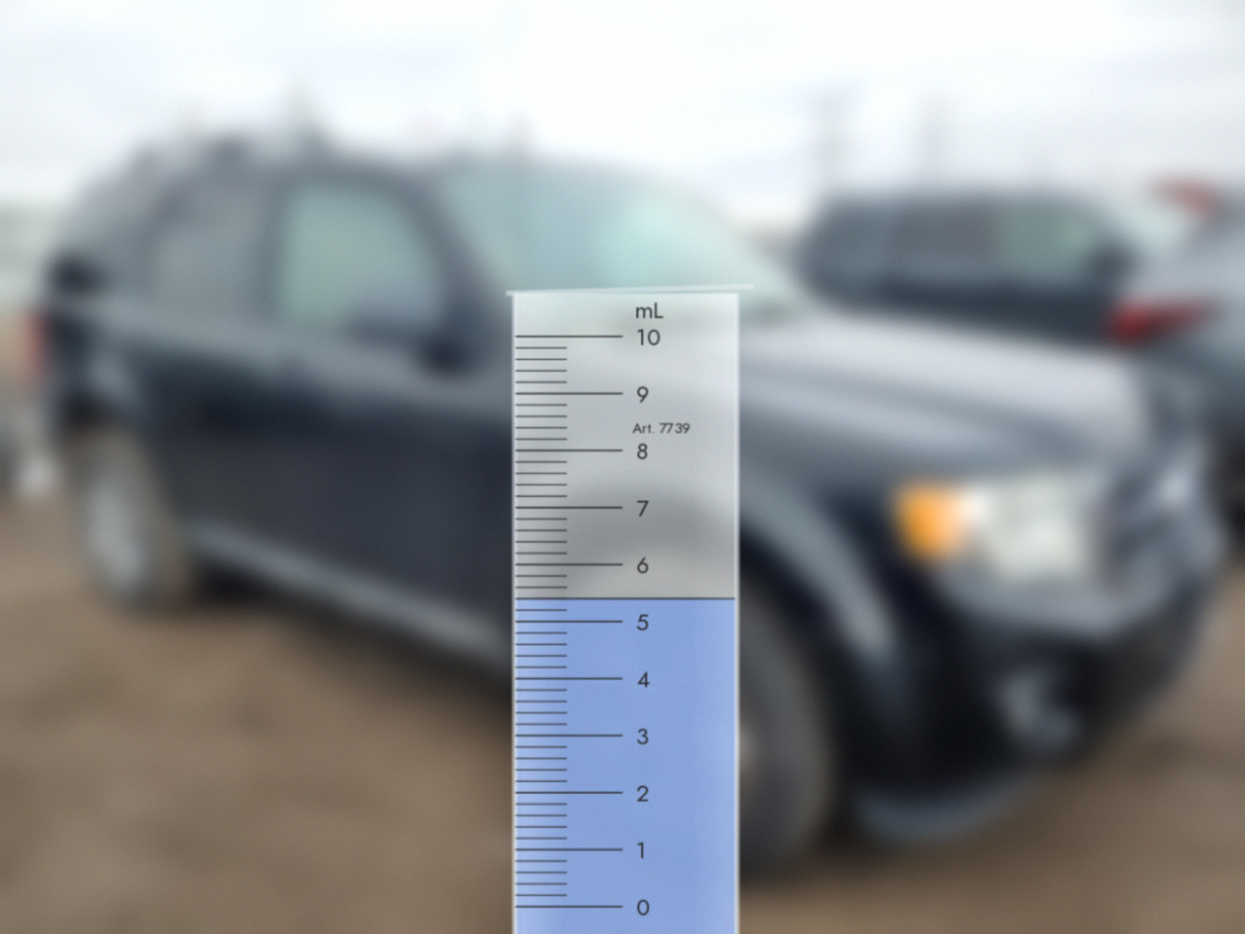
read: value=5.4 unit=mL
